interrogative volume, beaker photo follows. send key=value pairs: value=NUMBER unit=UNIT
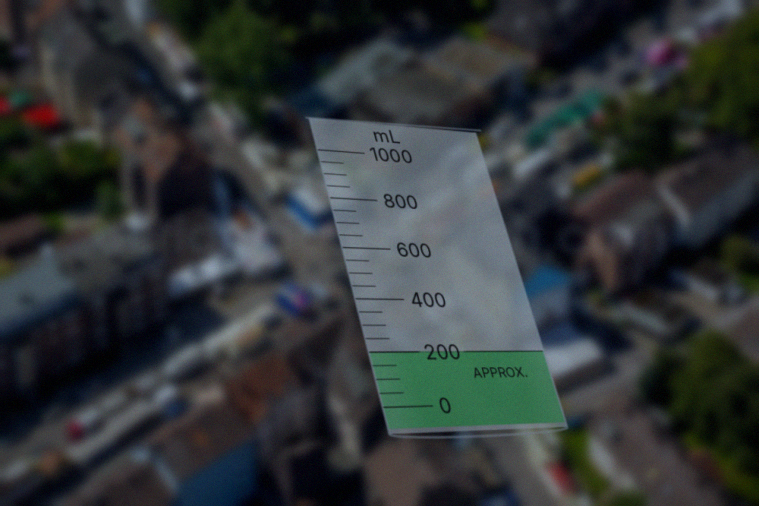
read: value=200 unit=mL
